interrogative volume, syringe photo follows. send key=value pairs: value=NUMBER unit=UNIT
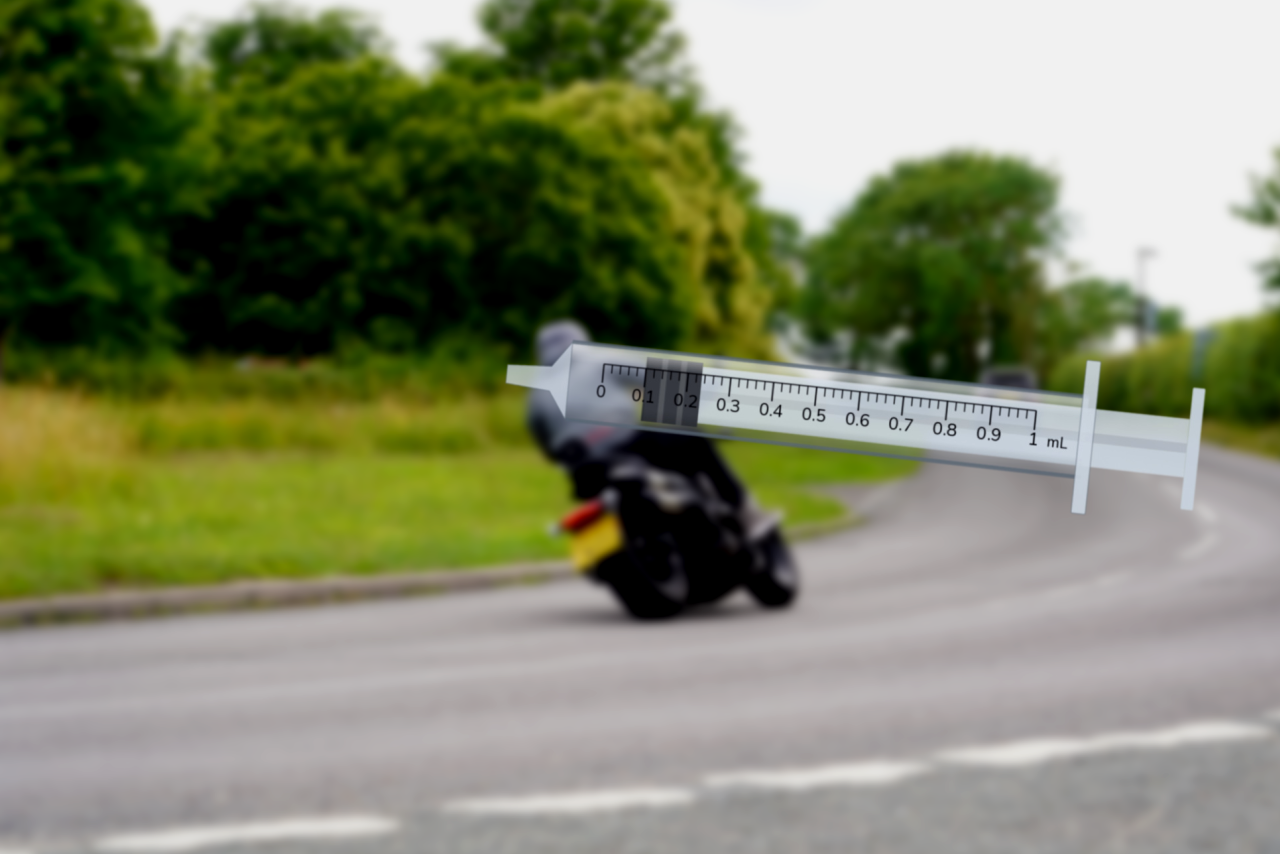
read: value=0.1 unit=mL
